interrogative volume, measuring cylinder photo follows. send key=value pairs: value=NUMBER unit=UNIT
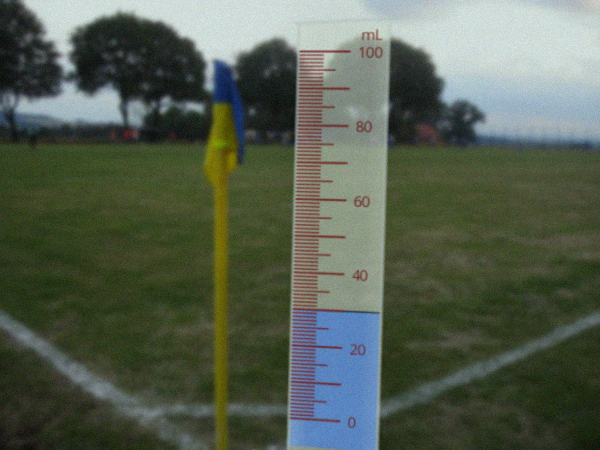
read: value=30 unit=mL
